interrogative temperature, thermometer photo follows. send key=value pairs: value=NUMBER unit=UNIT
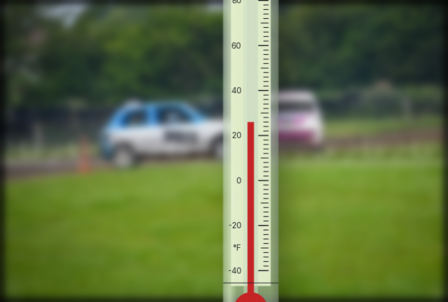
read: value=26 unit=°F
